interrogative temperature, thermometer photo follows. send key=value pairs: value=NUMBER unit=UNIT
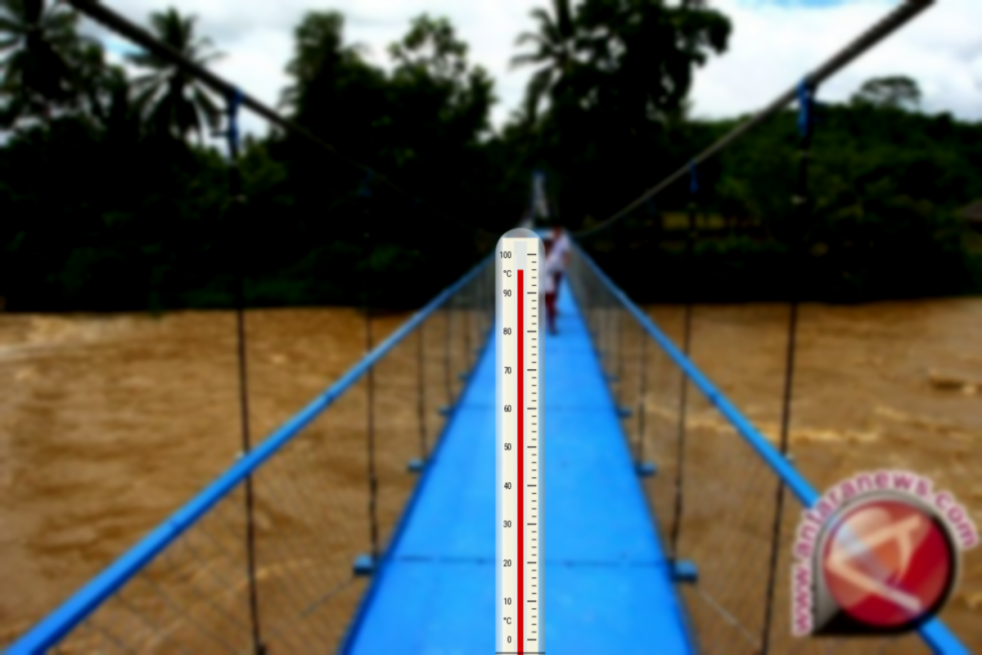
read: value=96 unit=°C
